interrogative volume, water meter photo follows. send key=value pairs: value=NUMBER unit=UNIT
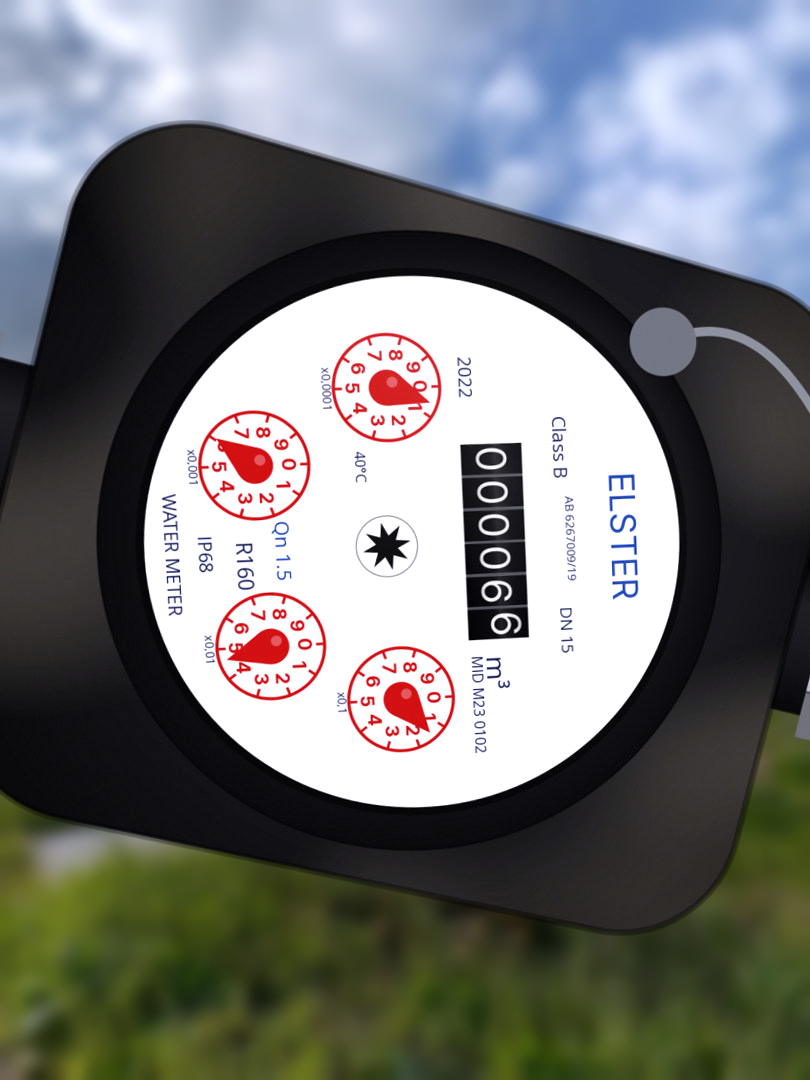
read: value=66.1460 unit=m³
